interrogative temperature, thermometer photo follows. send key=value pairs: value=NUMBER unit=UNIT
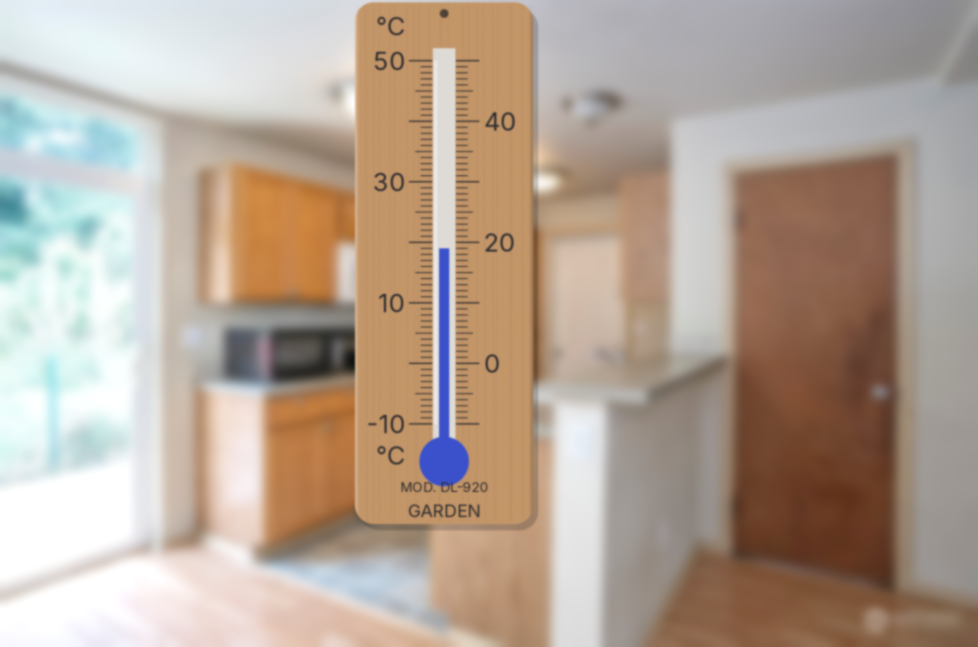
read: value=19 unit=°C
